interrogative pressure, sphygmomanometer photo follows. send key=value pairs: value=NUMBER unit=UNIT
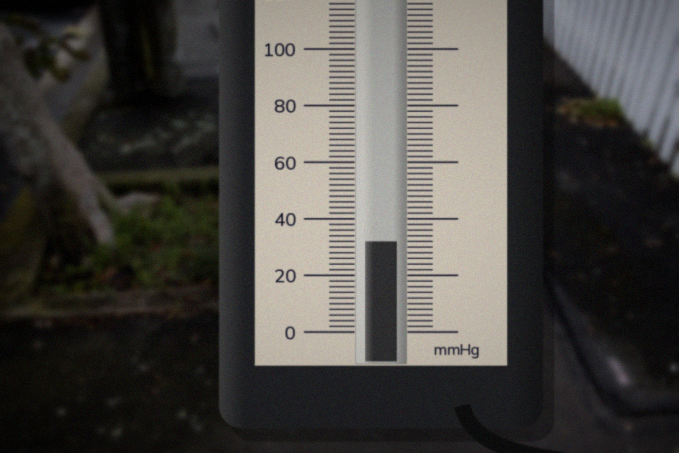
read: value=32 unit=mmHg
